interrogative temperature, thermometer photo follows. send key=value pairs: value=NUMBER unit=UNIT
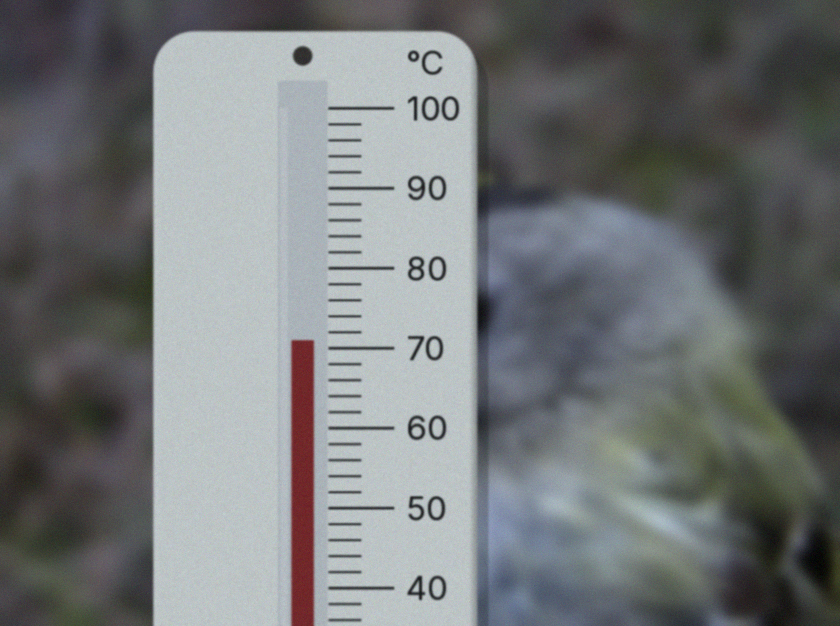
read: value=71 unit=°C
